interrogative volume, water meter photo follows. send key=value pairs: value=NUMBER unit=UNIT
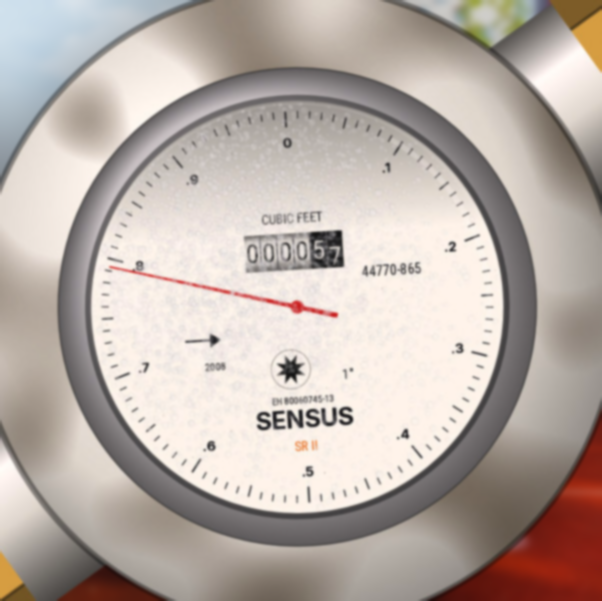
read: value=56.79 unit=ft³
